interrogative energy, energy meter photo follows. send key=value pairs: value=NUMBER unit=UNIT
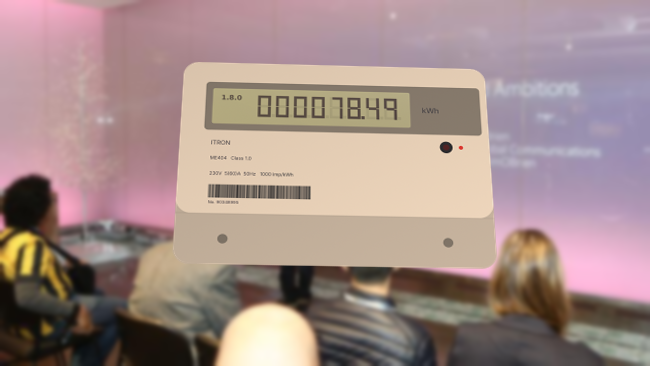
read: value=78.49 unit=kWh
